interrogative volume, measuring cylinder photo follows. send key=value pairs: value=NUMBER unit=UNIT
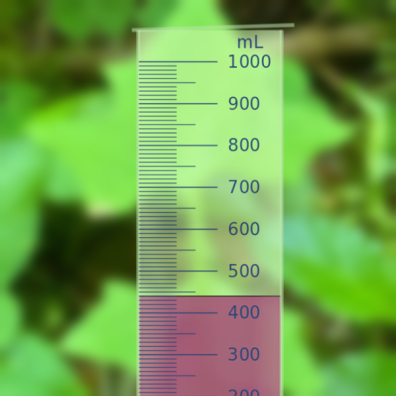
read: value=440 unit=mL
